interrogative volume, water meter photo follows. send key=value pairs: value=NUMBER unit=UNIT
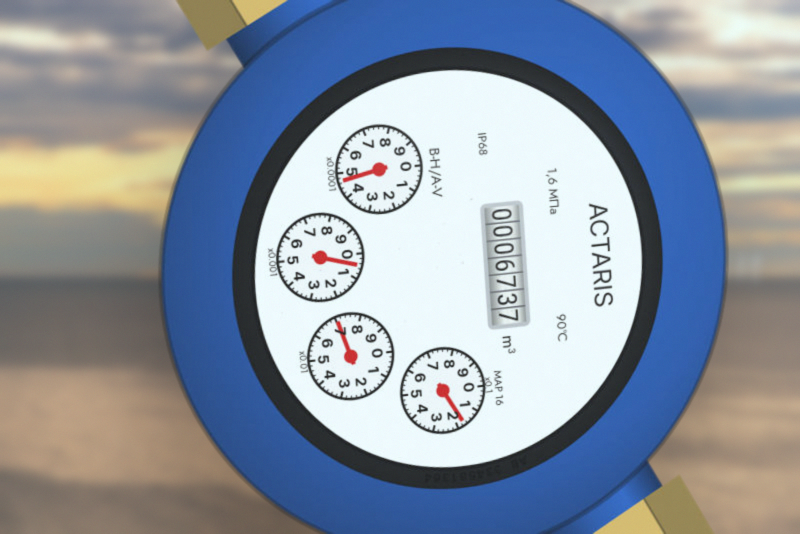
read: value=6737.1704 unit=m³
